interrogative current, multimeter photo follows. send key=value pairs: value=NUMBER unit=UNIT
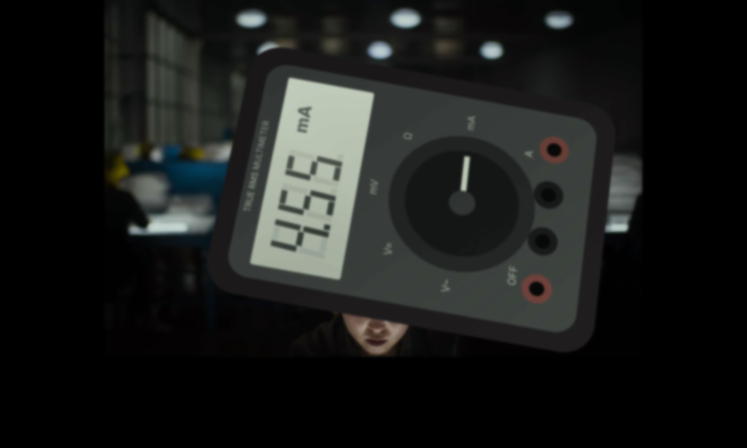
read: value=4.55 unit=mA
